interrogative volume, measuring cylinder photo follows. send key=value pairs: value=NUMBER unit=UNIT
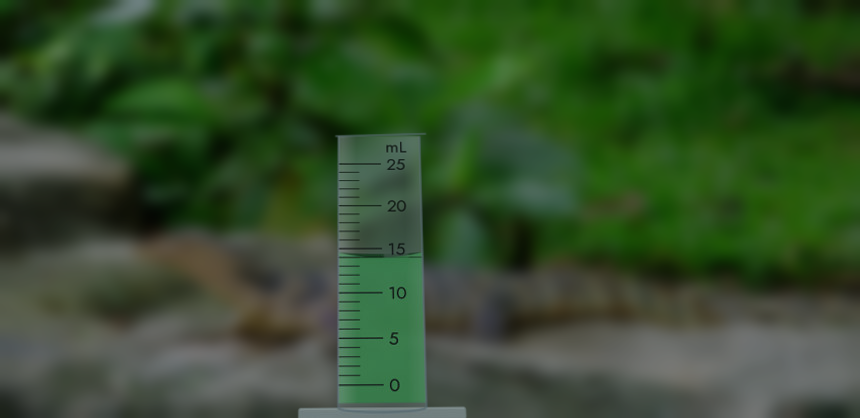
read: value=14 unit=mL
